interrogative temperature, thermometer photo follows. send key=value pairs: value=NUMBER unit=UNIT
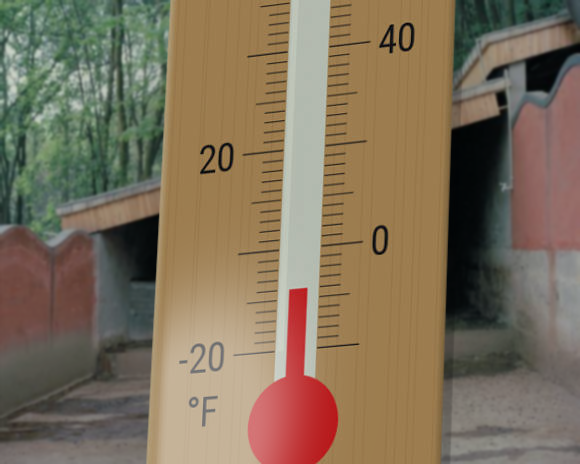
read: value=-8 unit=°F
